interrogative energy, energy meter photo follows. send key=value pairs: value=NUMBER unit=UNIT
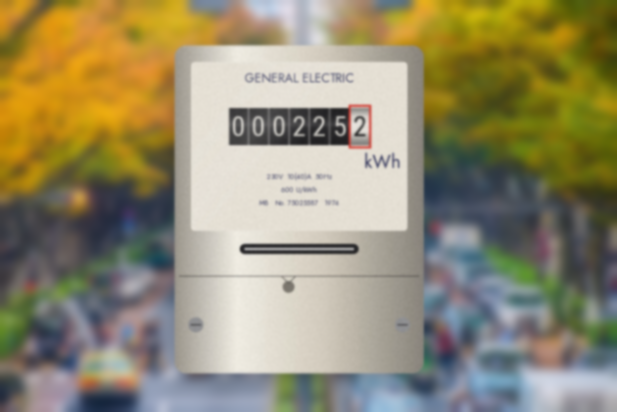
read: value=225.2 unit=kWh
